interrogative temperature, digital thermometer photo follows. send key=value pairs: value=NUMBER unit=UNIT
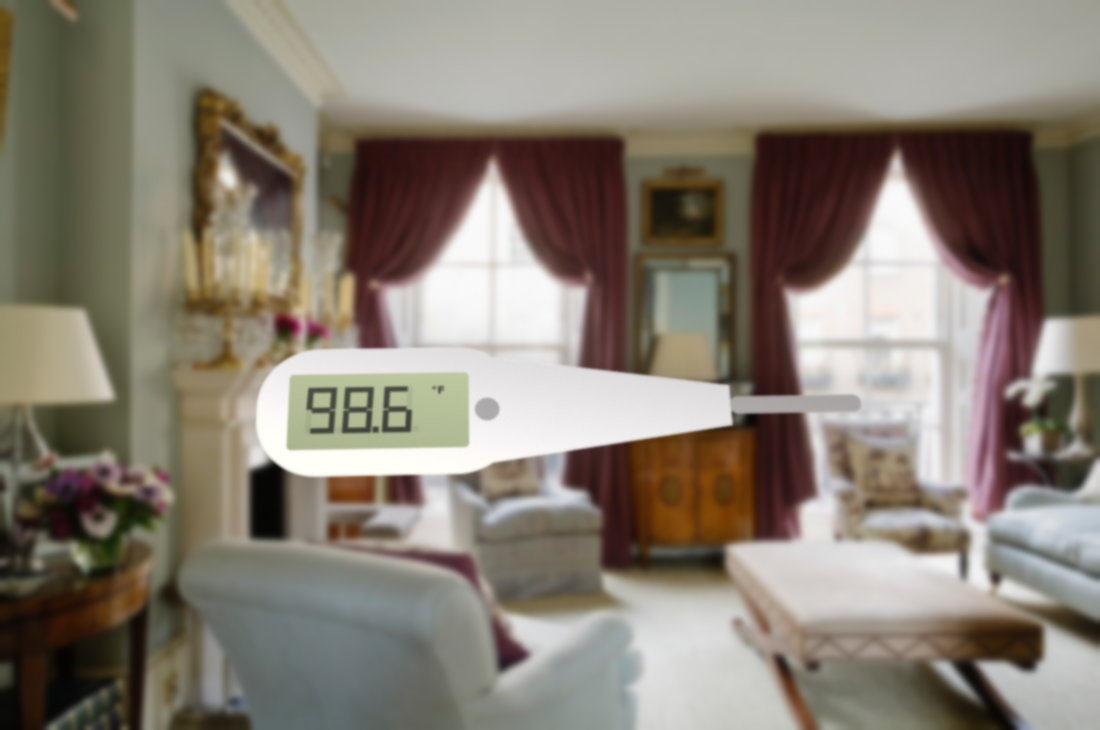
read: value=98.6 unit=°F
